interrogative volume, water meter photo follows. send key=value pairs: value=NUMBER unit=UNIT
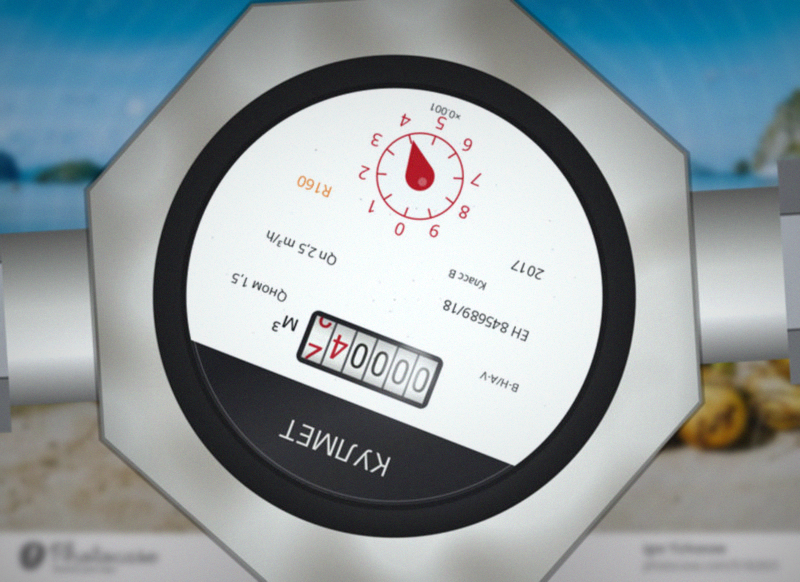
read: value=0.424 unit=m³
